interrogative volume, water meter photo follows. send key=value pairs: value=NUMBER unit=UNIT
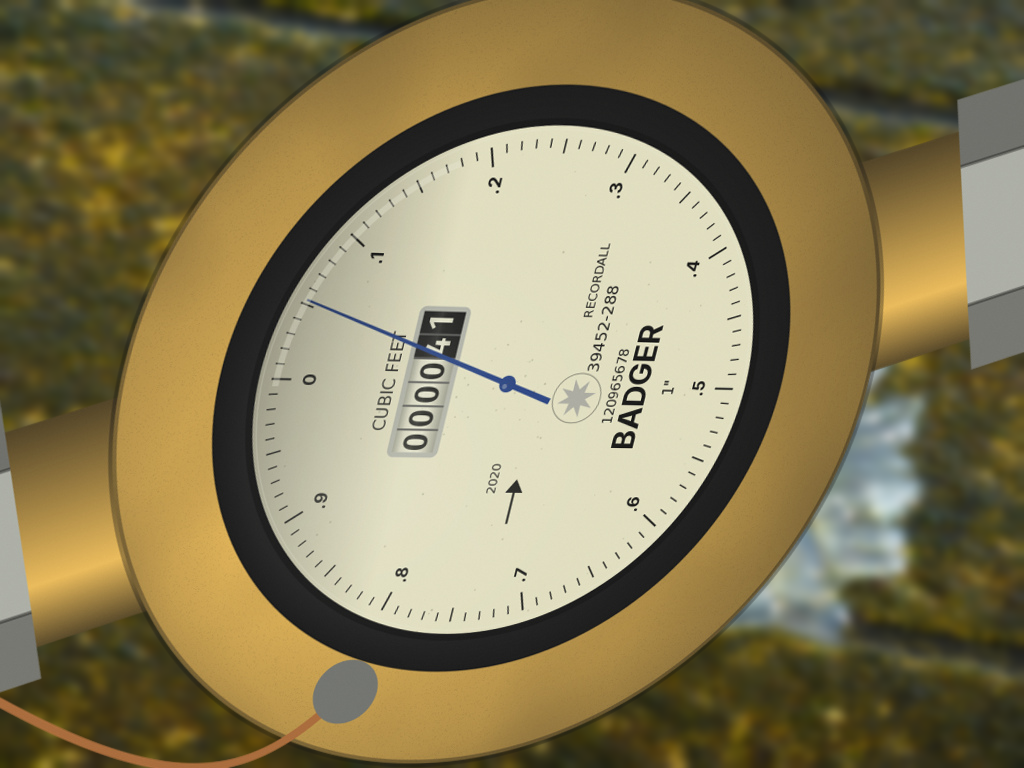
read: value=41.05 unit=ft³
